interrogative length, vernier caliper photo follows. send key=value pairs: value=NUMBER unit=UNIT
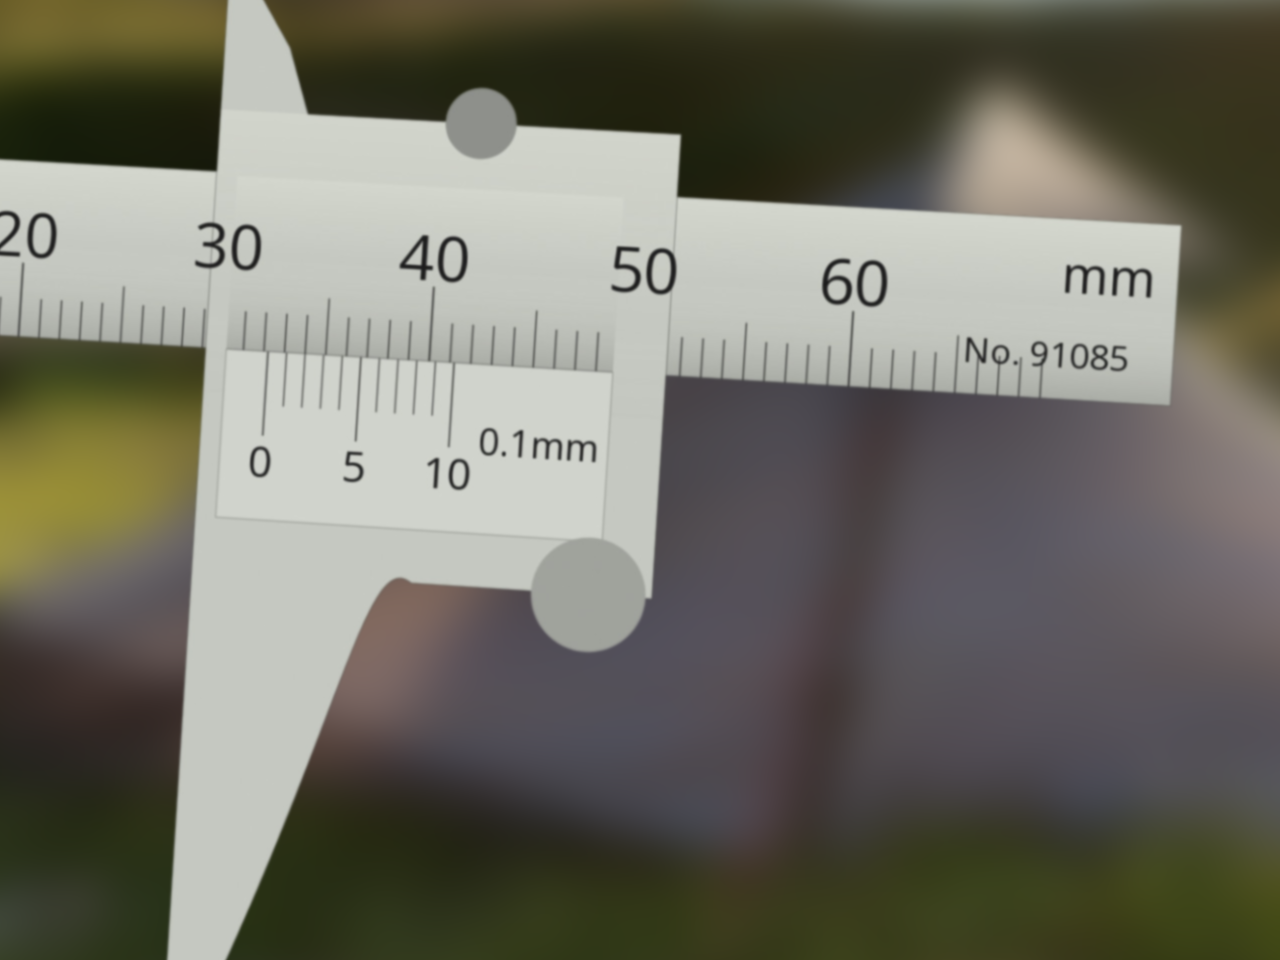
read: value=32.2 unit=mm
